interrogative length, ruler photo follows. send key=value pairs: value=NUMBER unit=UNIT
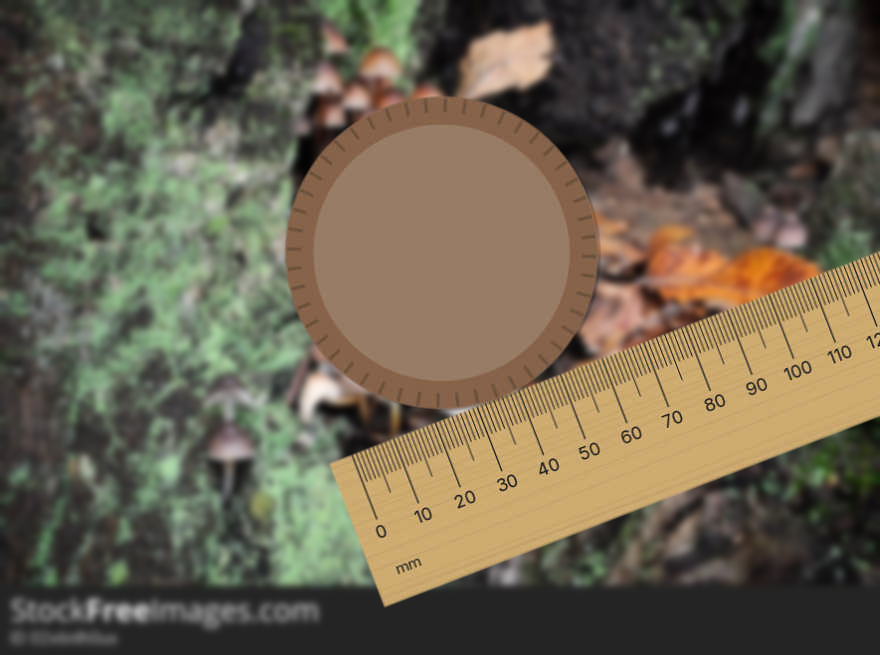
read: value=70 unit=mm
